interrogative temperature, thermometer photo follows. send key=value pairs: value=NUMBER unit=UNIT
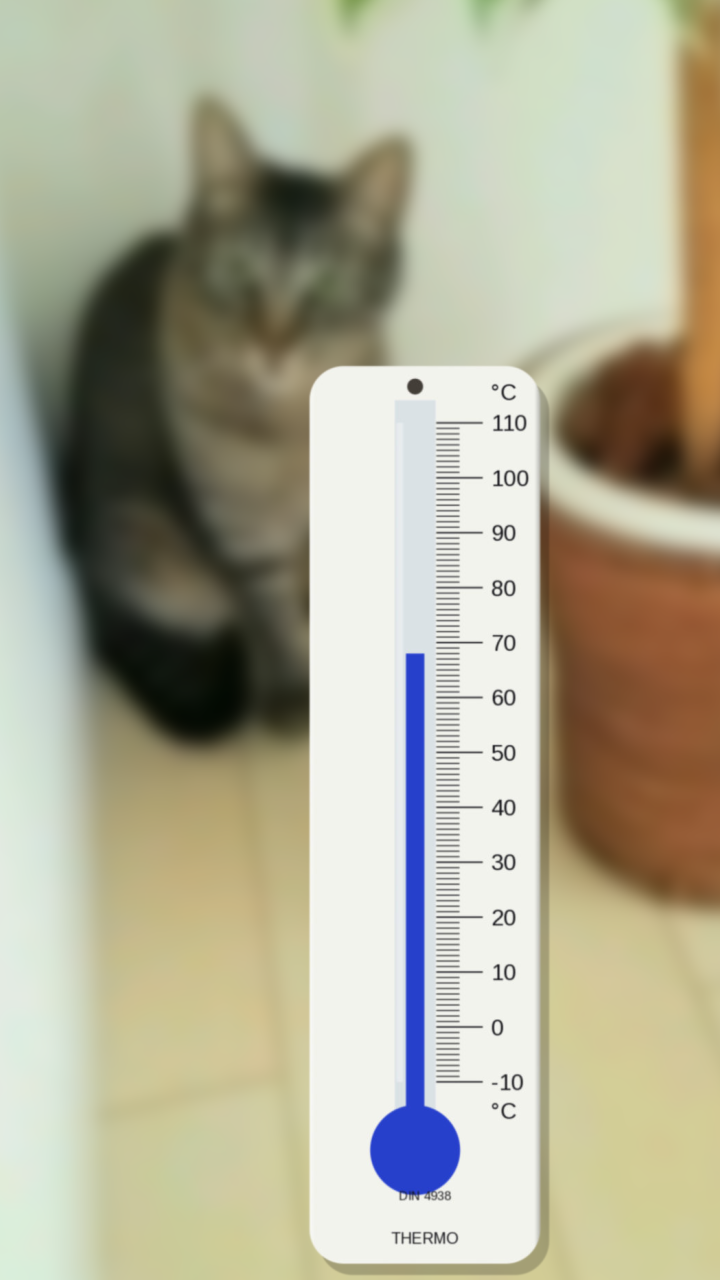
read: value=68 unit=°C
